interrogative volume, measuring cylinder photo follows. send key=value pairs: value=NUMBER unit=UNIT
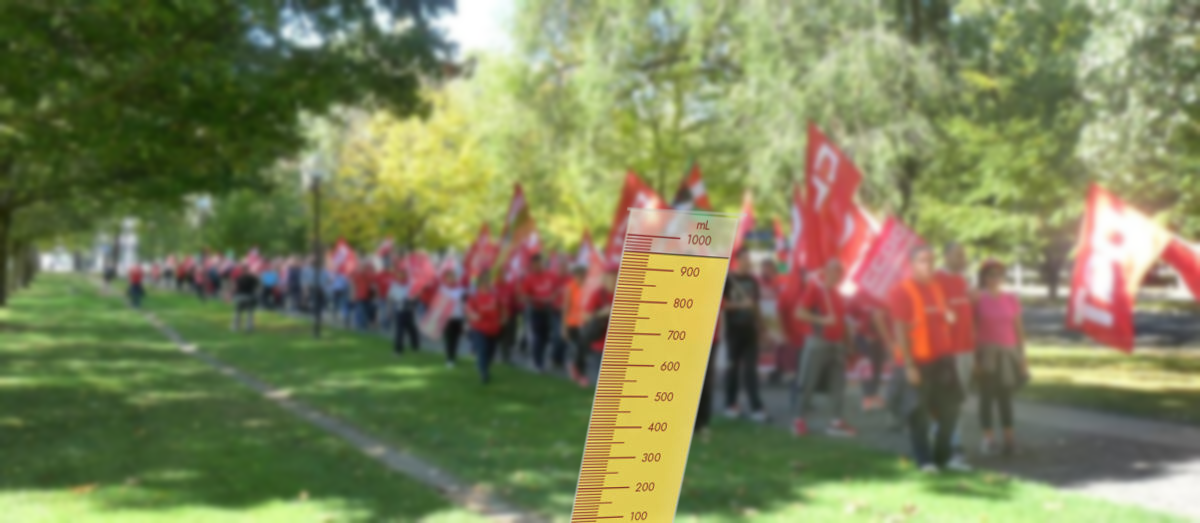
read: value=950 unit=mL
